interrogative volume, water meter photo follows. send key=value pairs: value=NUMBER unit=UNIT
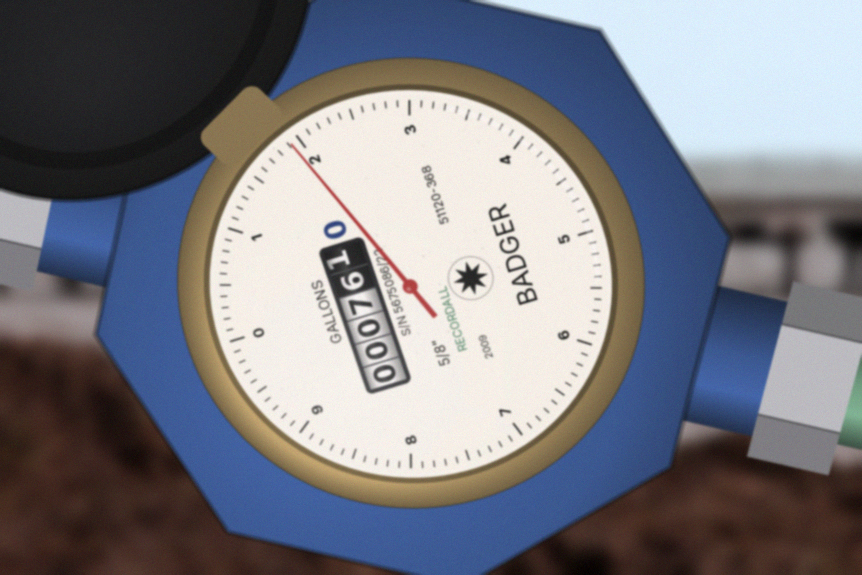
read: value=7611.9 unit=gal
